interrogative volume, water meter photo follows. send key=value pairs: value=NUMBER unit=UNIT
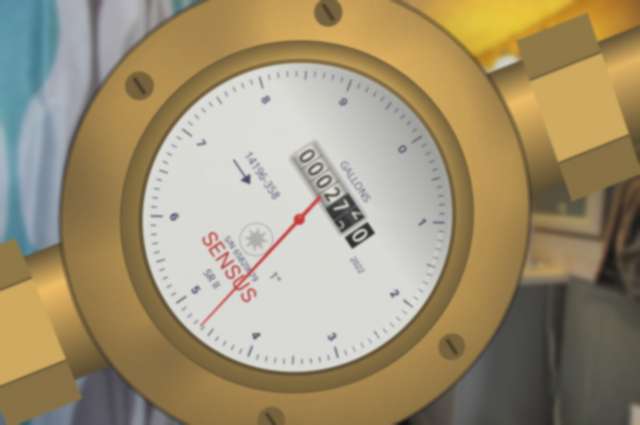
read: value=2724.6 unit=gal
